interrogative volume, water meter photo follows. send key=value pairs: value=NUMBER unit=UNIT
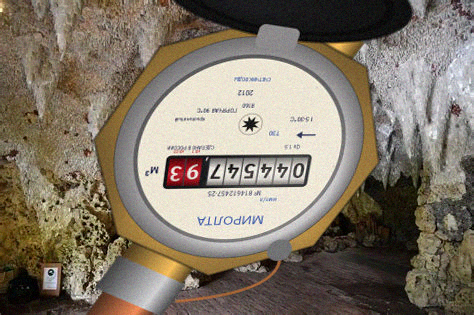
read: value=44547.93 unit=m³
